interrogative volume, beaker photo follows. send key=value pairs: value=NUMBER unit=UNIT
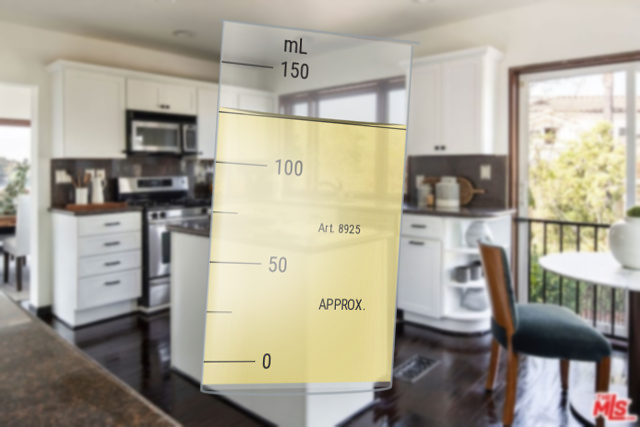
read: value=125 unit=mL
